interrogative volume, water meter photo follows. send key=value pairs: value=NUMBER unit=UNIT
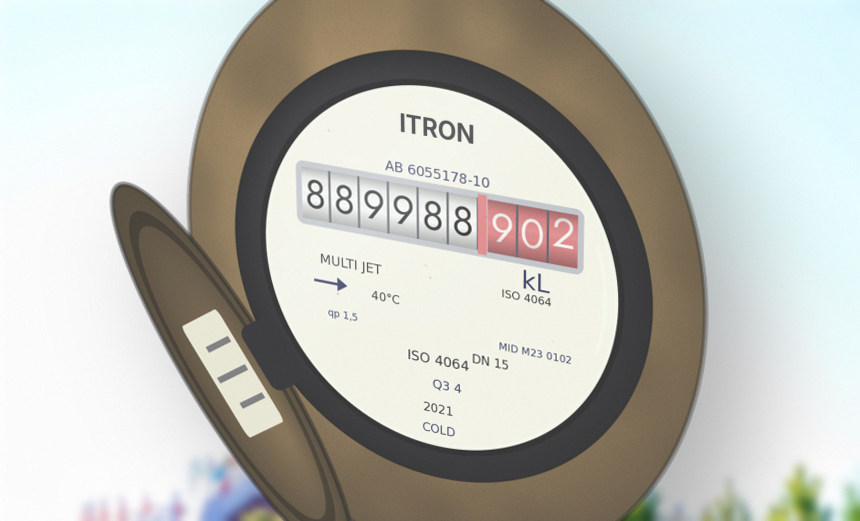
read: value=889988.902 unit=kL
